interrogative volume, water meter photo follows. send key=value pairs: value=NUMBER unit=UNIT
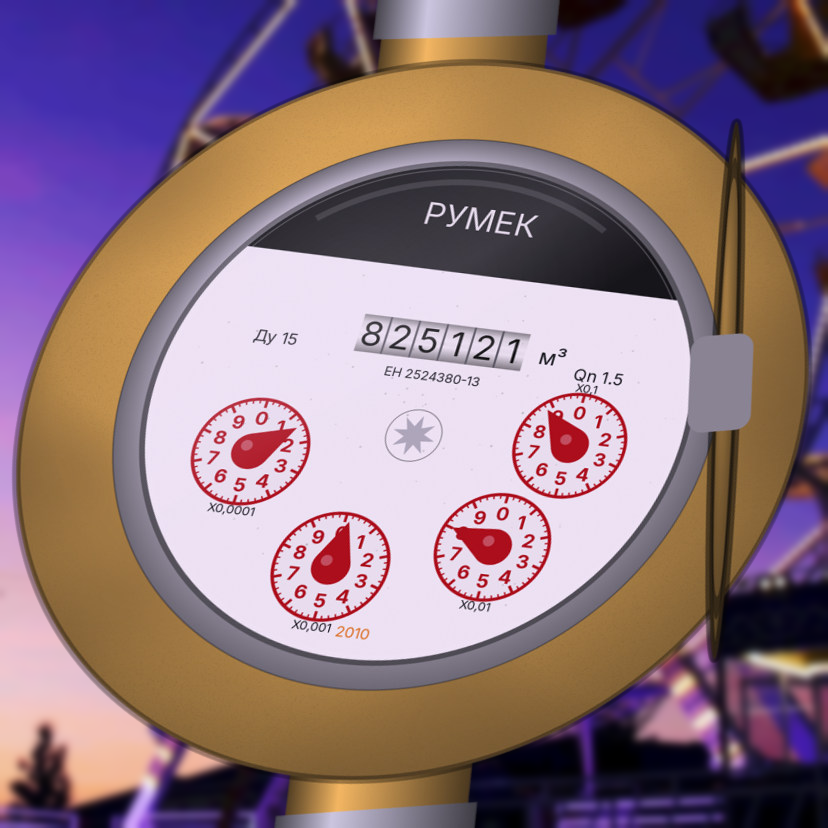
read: value=825121.8801 unit=m³
